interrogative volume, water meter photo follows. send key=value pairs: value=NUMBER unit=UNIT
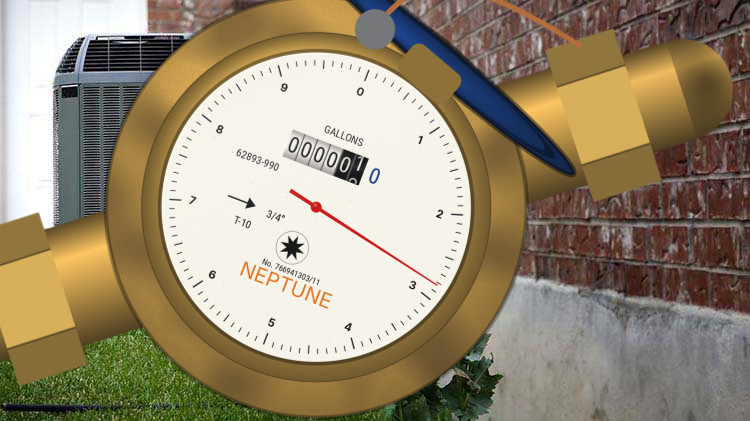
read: value=12.8 unit=gal
